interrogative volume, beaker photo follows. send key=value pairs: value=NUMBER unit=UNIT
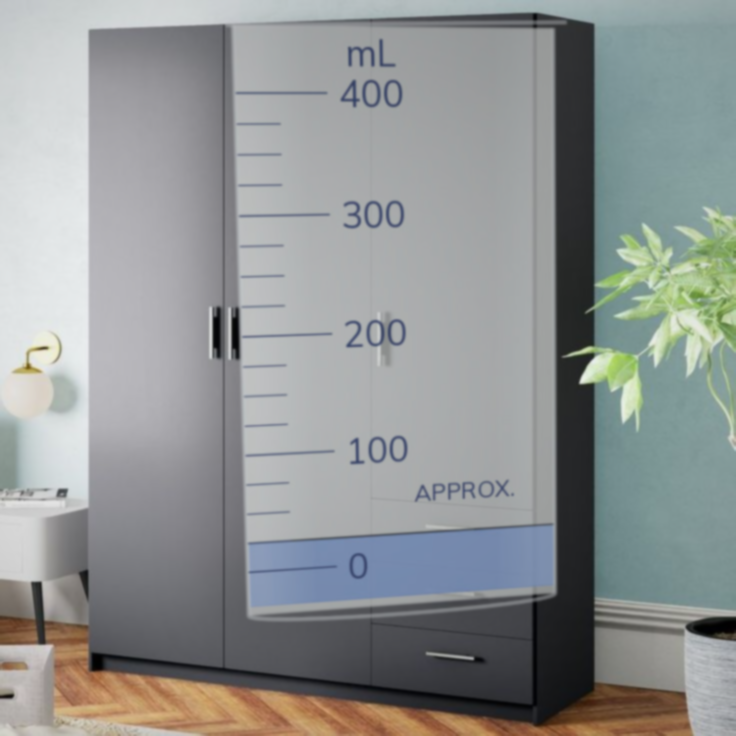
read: value=25 unit=mL
